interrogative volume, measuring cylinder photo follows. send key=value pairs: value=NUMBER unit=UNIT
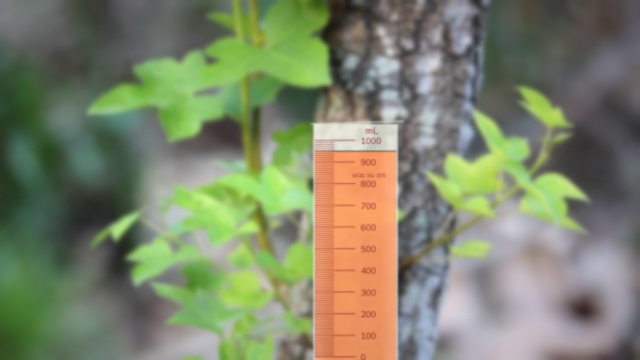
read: value=950 unit=mL
